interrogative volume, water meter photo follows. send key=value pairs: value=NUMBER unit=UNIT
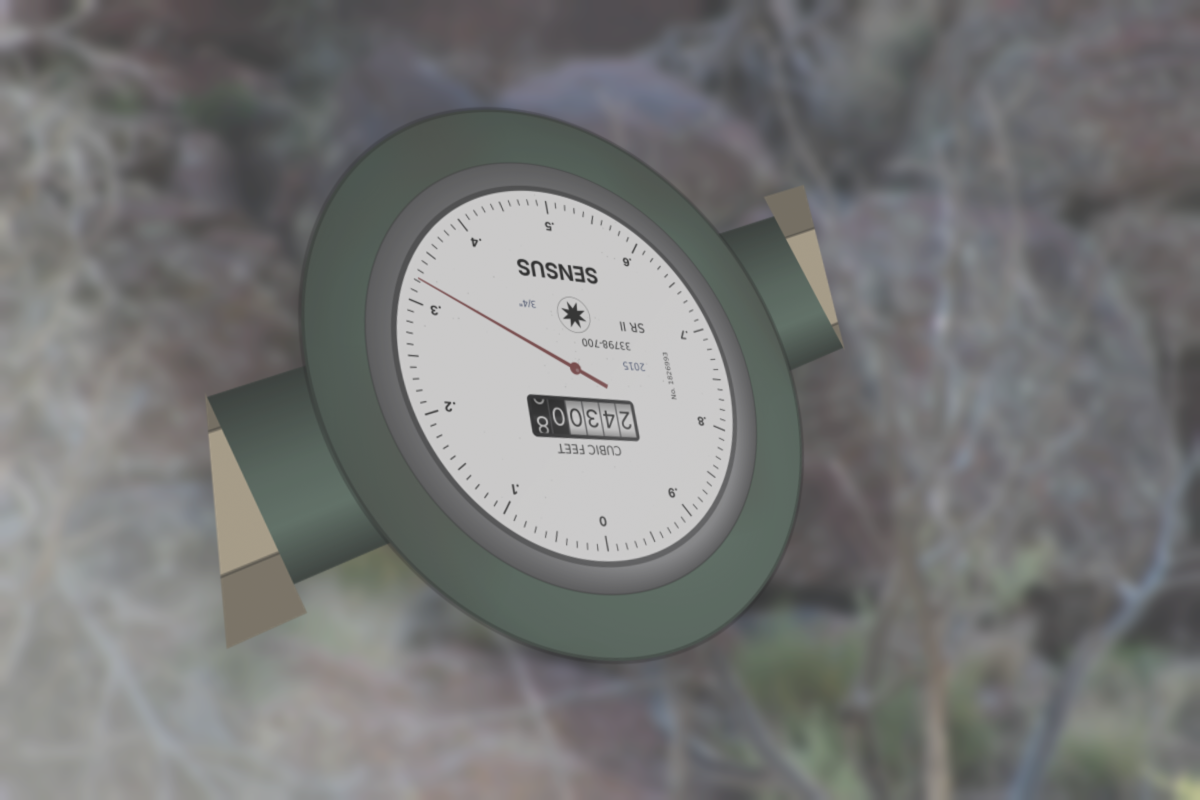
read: value=243008.32 unit=ft³
